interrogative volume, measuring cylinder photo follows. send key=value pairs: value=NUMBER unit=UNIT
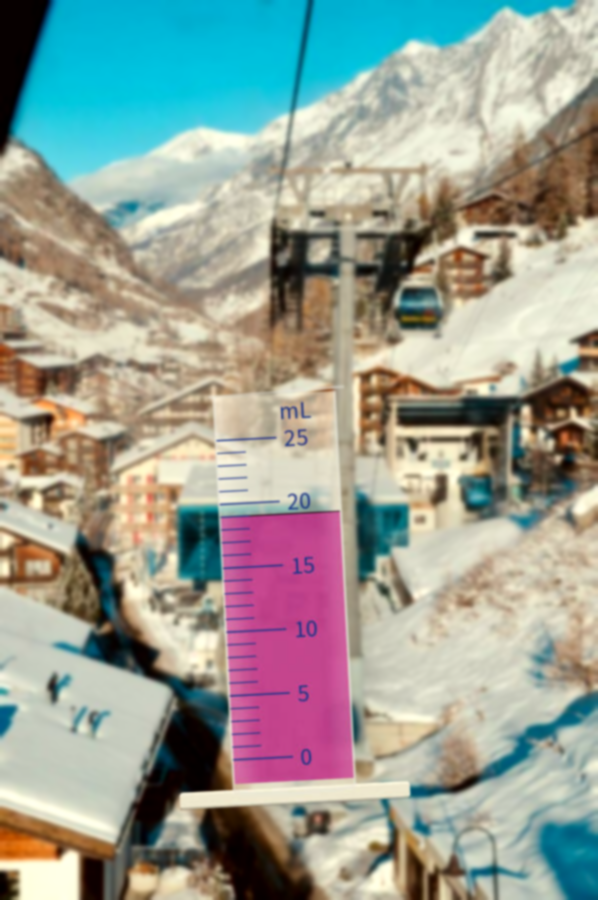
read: value=19 unit=mL
